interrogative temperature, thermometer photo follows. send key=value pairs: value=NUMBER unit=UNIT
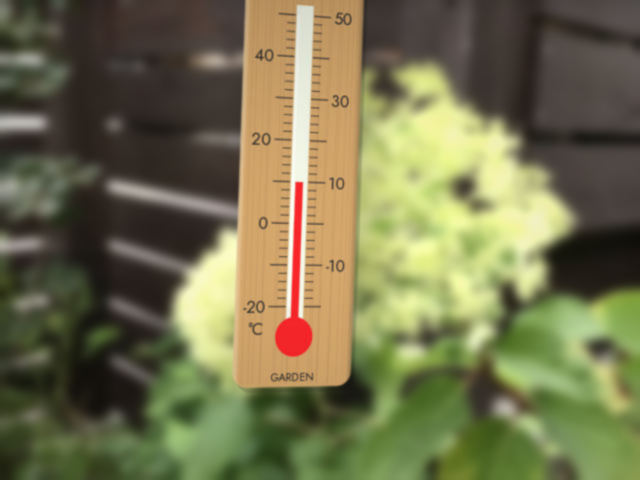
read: value=10 unit=°C
